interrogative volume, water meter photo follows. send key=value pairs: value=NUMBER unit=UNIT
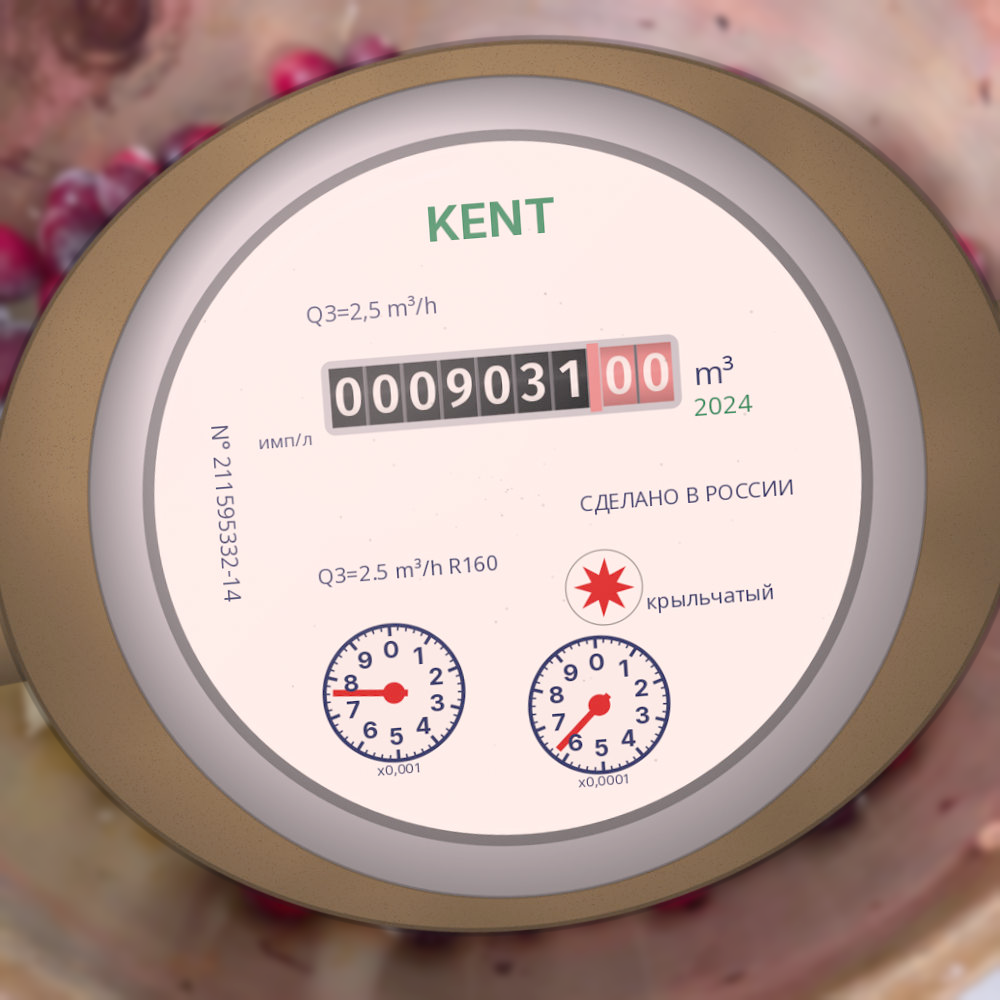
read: value=9031.0076 unit=m³
